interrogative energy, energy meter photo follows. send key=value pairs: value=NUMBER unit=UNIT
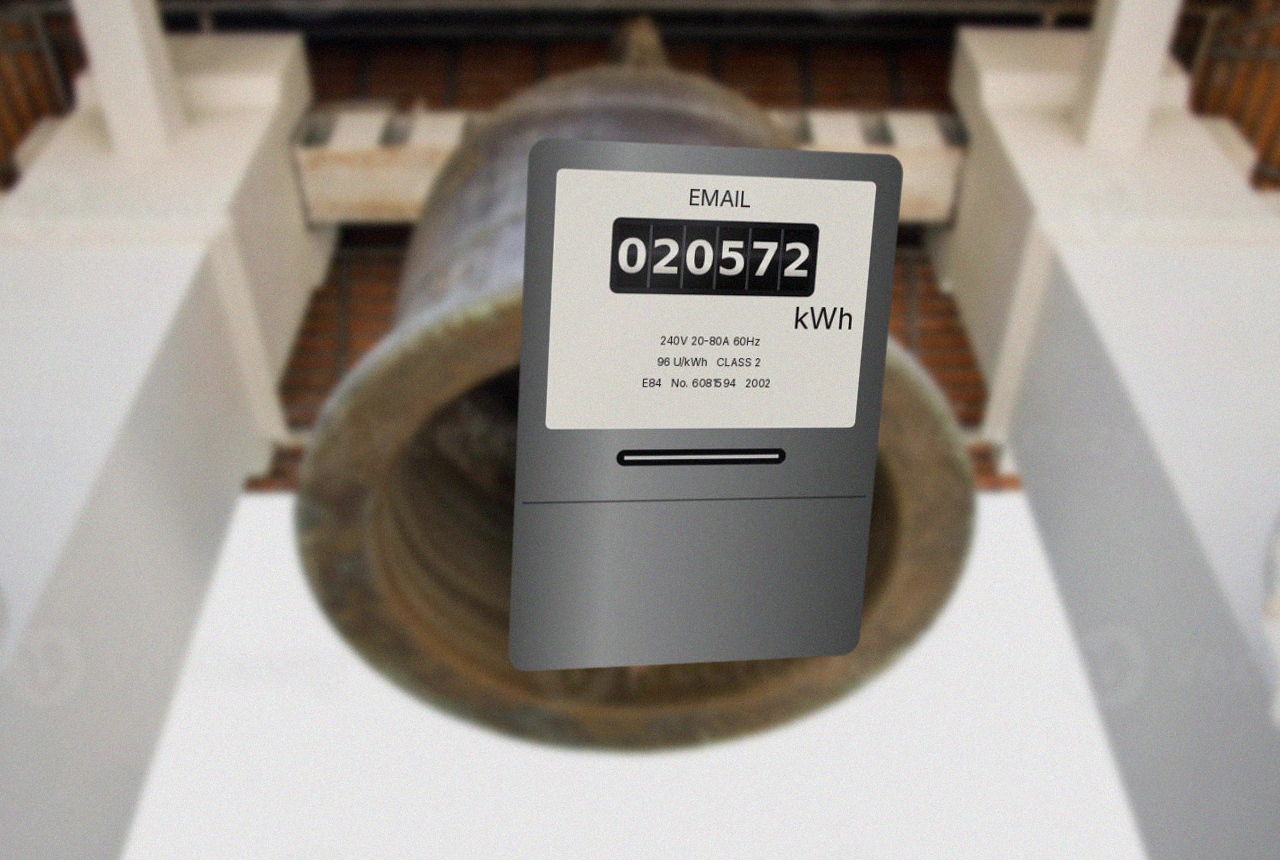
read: value=20572 unit=kWh
